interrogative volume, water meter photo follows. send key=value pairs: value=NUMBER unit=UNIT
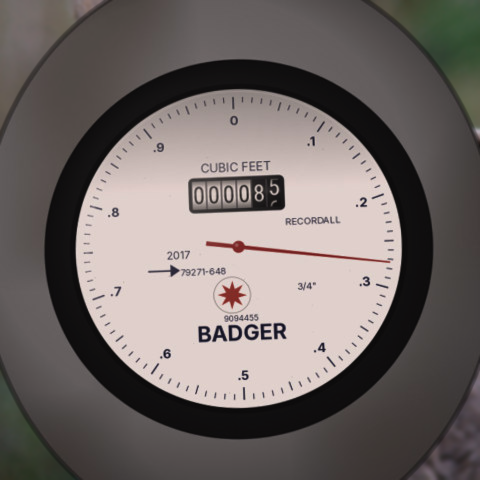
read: value=85.27 unit=ft³
